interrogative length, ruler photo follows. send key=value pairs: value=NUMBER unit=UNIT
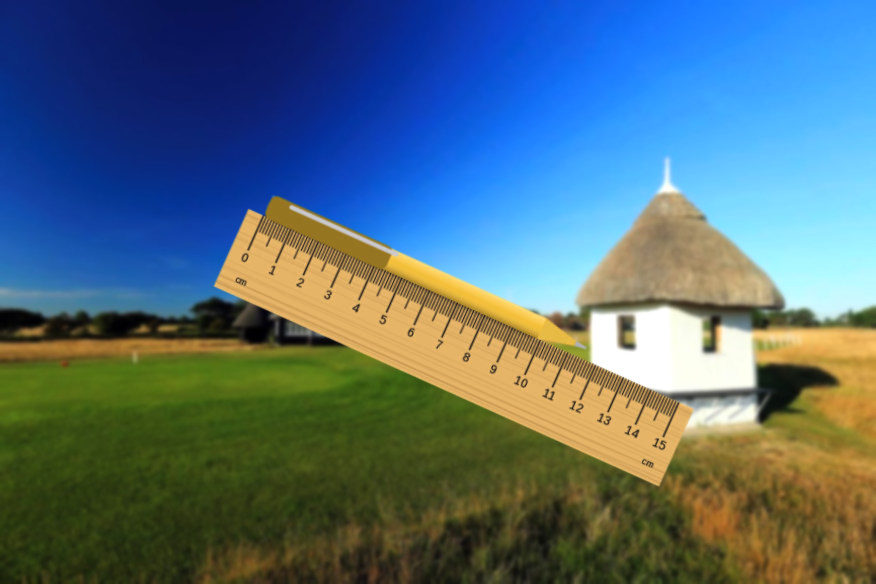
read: value=11.5 unit=cm
